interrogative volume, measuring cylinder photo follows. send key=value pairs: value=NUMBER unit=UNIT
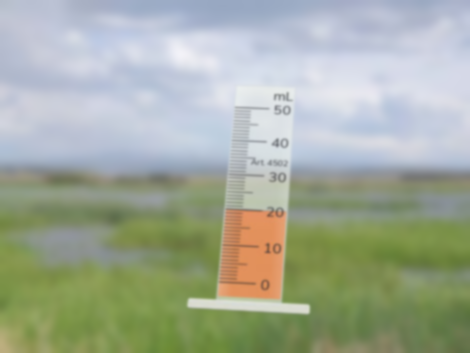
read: value=20 unit=mL
